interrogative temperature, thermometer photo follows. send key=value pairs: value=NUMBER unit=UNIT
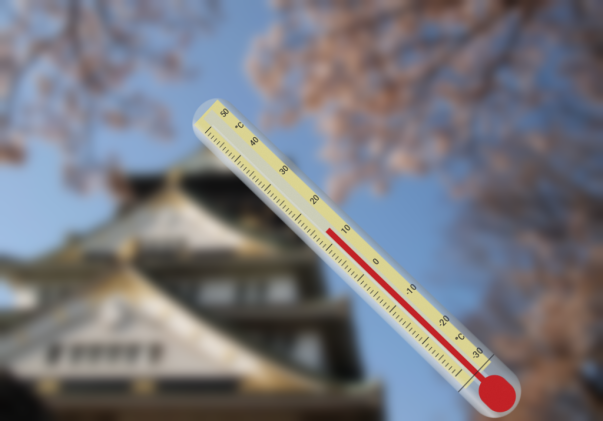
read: value=13 unit=°C
